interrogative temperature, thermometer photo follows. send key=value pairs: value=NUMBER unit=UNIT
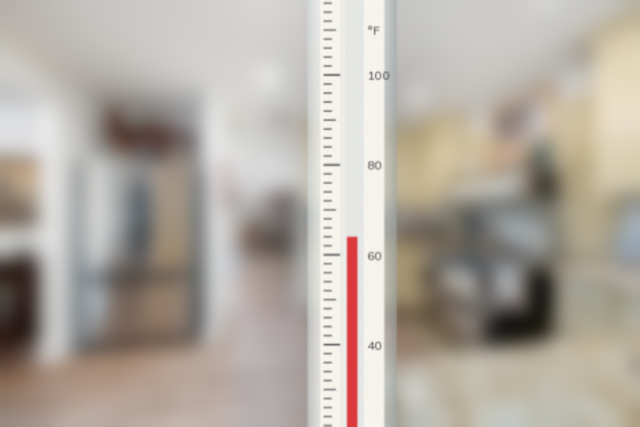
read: value=64 unit=°F
